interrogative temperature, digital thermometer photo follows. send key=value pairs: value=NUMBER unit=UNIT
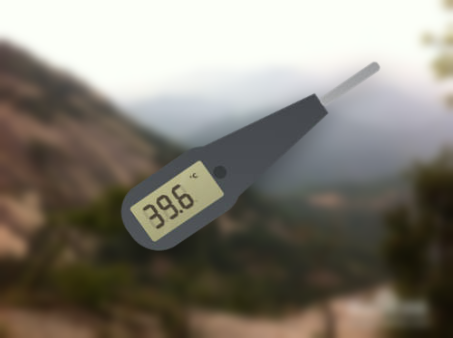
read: value=39.6 unit=°C
